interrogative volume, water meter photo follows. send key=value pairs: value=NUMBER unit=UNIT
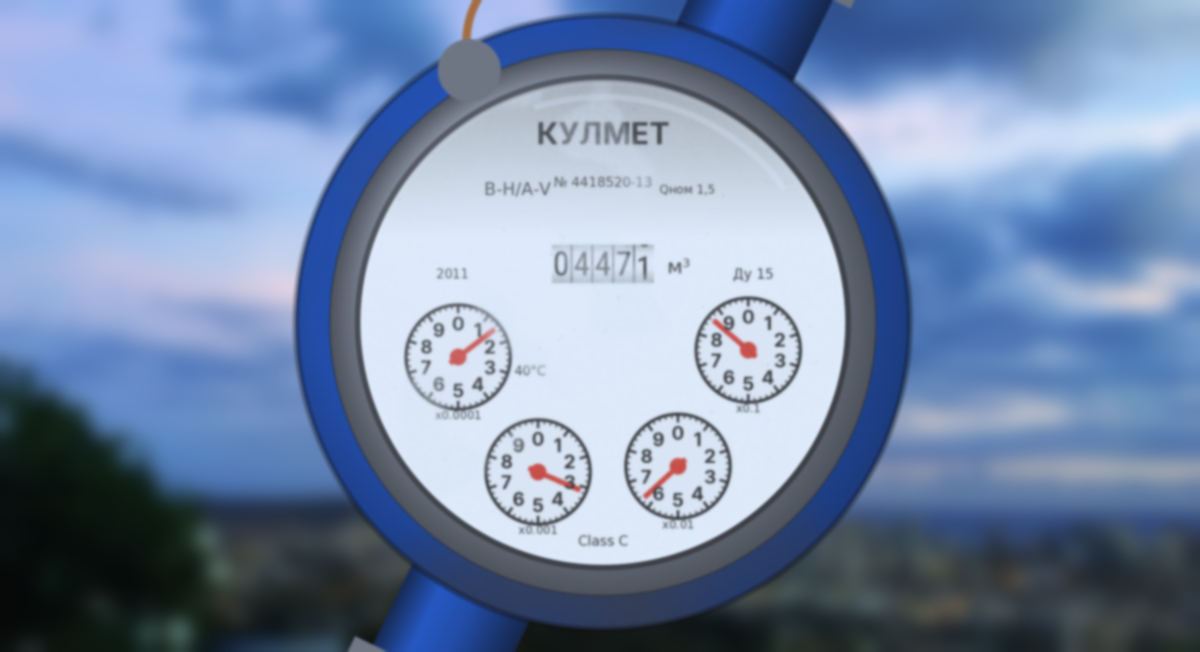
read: value=4470.8631 unit=m³
